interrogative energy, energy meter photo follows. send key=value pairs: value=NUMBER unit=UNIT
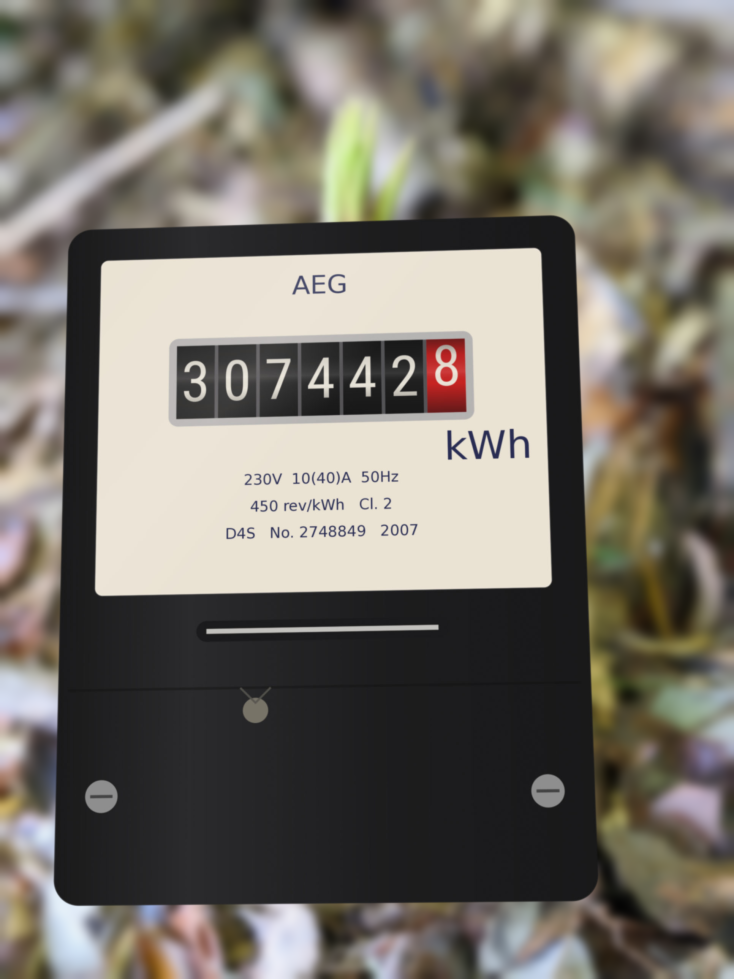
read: value=307442.8 unit=kWh
